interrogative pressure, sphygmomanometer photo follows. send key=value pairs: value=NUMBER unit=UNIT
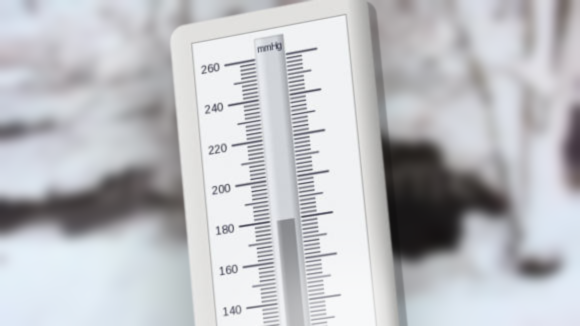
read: value=180 unit=mmHg
